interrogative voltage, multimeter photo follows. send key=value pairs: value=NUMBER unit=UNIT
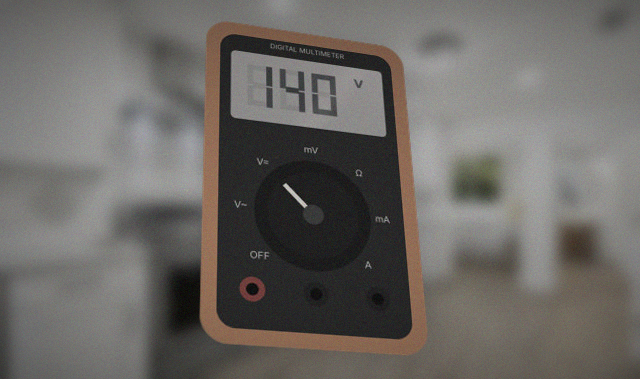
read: value=140 unit=V
